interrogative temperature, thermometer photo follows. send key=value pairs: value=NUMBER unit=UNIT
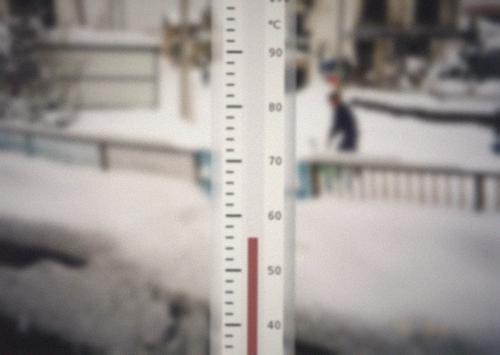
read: value=56 unit=°C
